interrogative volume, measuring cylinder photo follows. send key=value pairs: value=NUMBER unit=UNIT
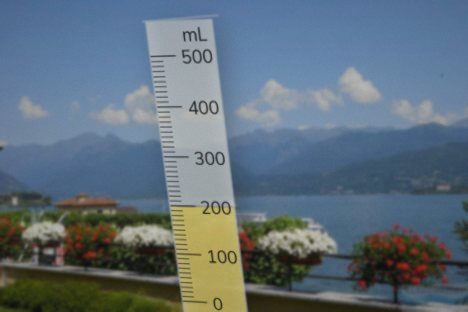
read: value=200 unit=mL
